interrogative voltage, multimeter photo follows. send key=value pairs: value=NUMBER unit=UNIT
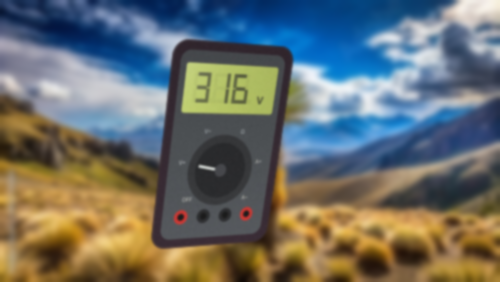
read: value=316 unit=V
